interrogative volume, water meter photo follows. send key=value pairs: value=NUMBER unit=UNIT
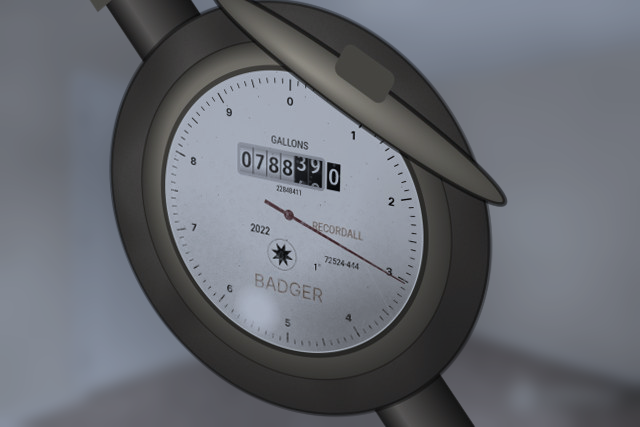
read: value=788393.0 unit=gal
